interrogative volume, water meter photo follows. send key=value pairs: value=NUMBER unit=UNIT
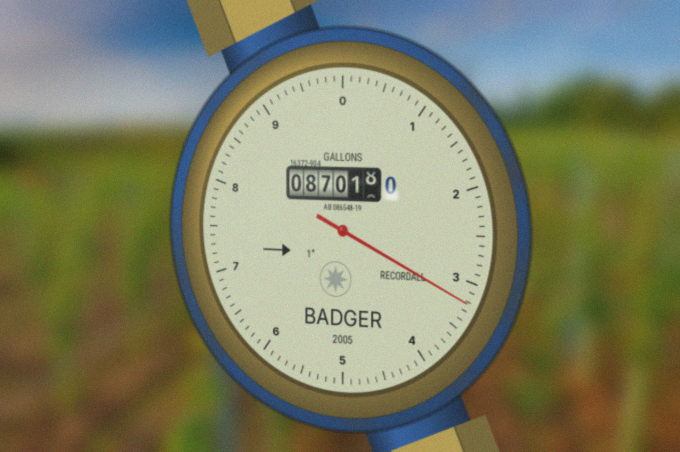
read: value=870183.2 unit=gal
